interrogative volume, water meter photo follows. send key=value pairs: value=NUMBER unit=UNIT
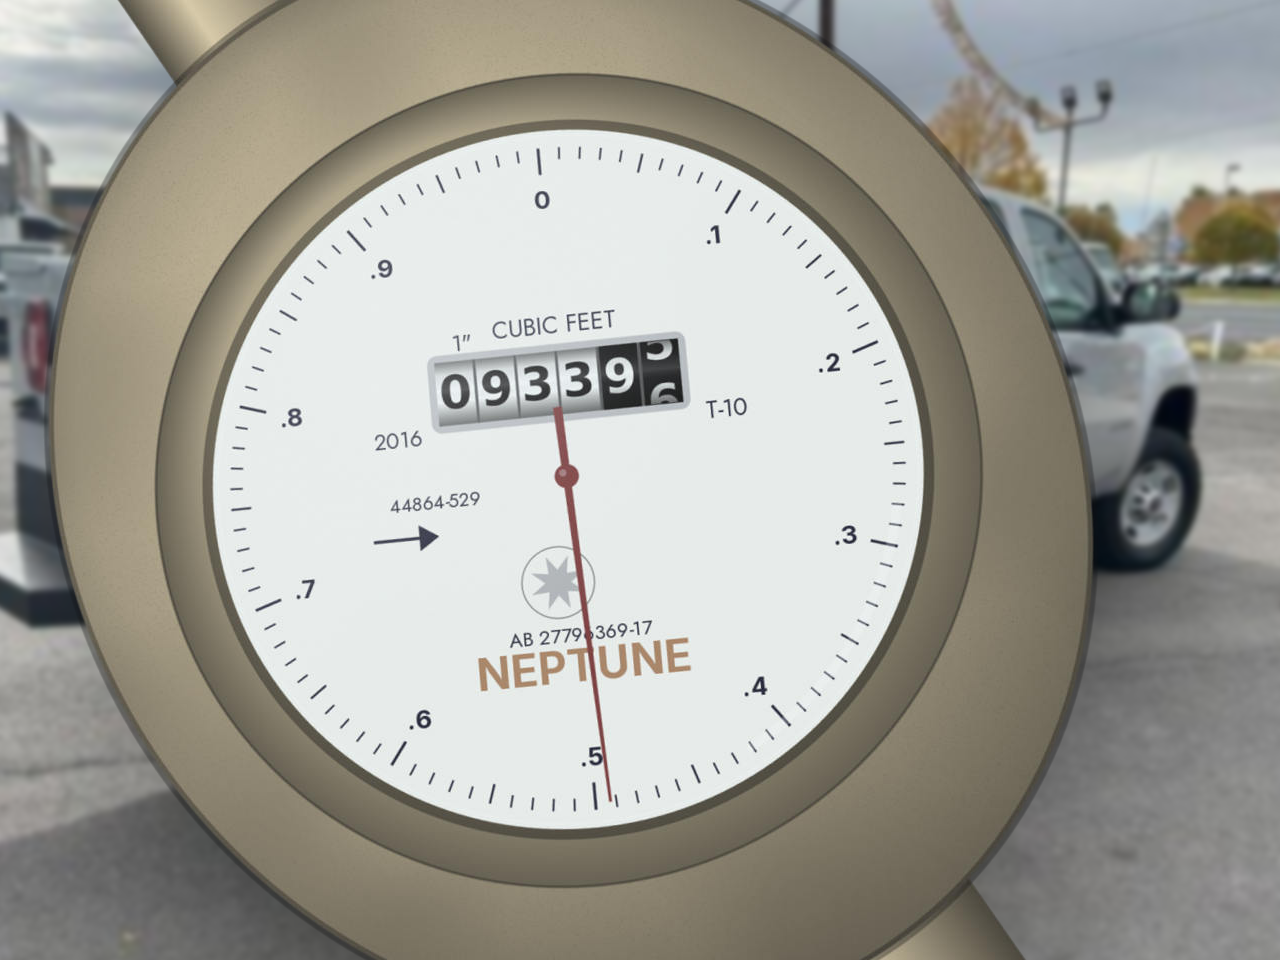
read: value=93395.49 unit=ft³
